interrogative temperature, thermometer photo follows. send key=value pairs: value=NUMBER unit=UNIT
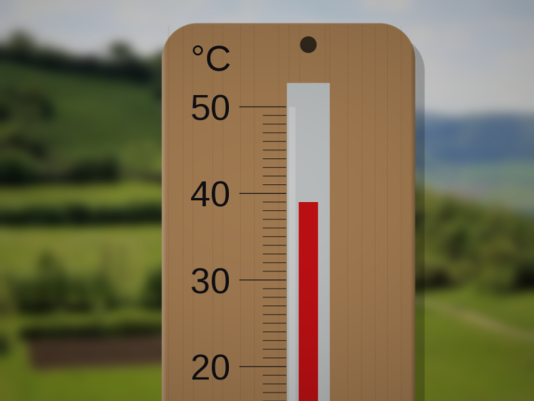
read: value=39 unit=°C
